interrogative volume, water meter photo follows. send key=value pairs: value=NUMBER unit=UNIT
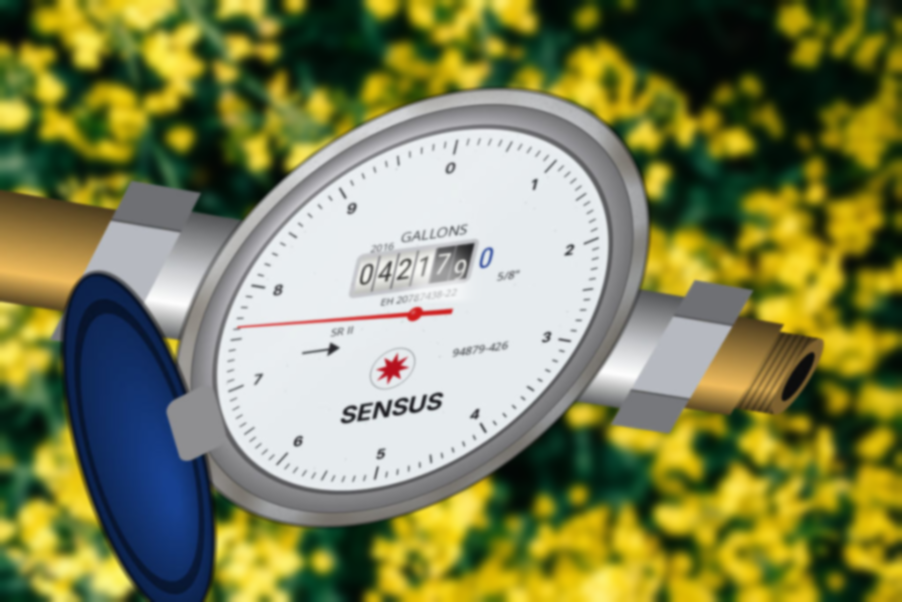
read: value=421787.6 unit=gal
